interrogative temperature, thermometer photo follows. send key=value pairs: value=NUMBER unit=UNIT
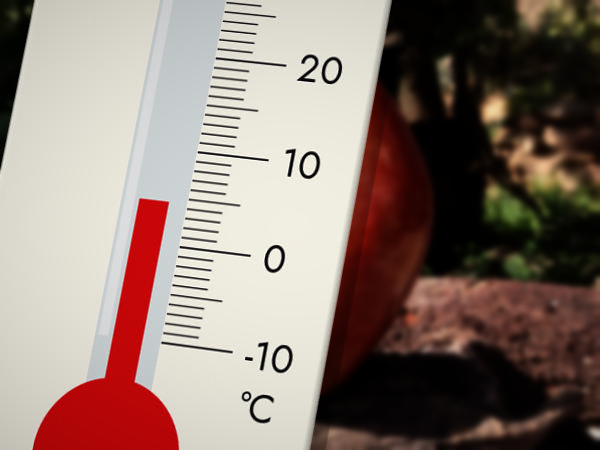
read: value=4.5 unit=°C
